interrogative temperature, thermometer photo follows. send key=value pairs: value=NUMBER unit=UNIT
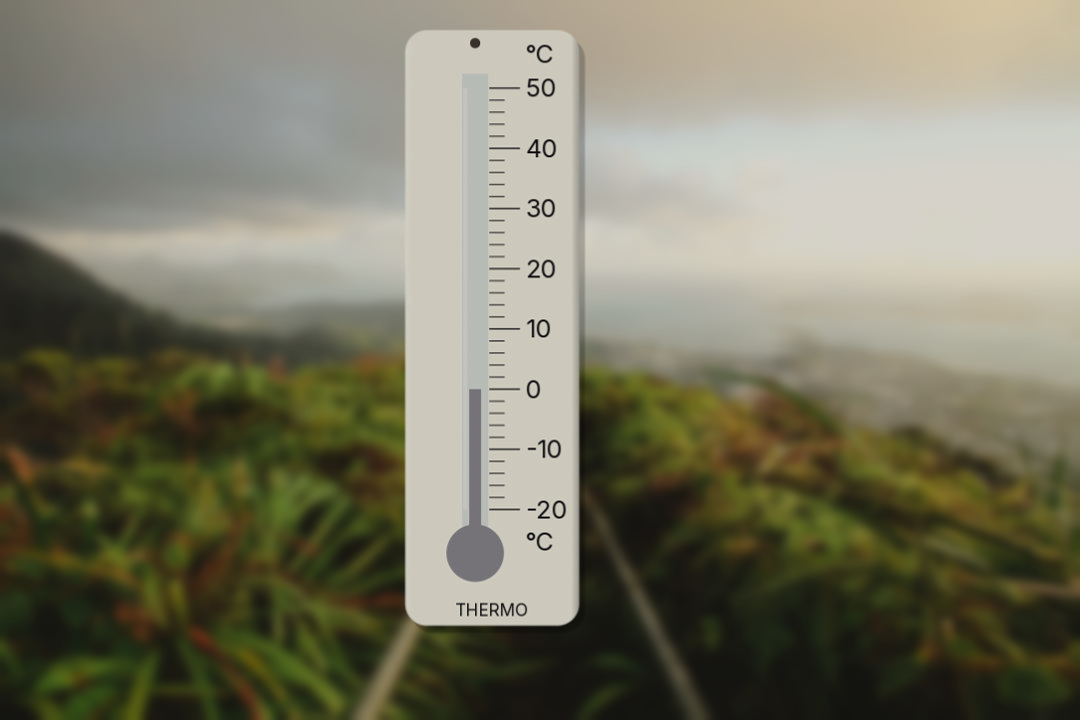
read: value=0 unit=°C
